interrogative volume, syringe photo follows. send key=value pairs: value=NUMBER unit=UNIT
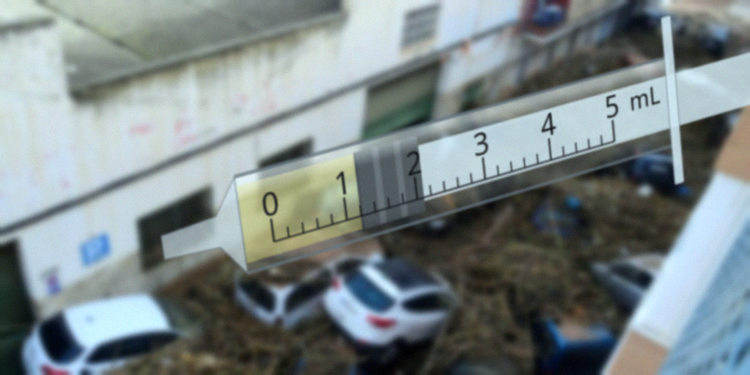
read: value=1.2 unit=mL
